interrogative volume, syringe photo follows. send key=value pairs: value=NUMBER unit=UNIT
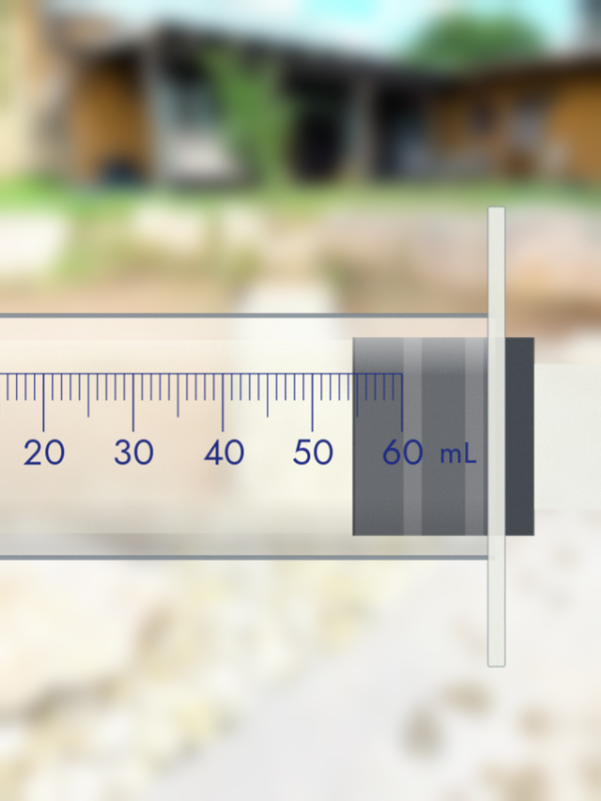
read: value=54.5 unit=mL
